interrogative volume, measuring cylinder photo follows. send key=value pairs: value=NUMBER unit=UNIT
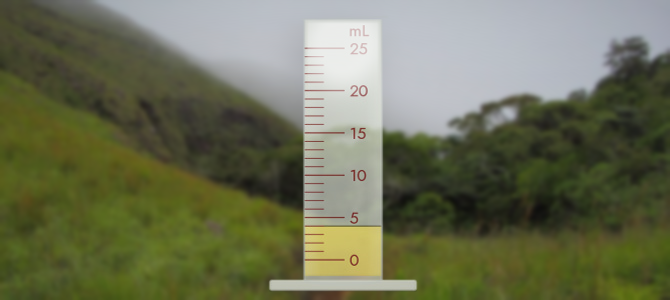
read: value=4 unit=mL
